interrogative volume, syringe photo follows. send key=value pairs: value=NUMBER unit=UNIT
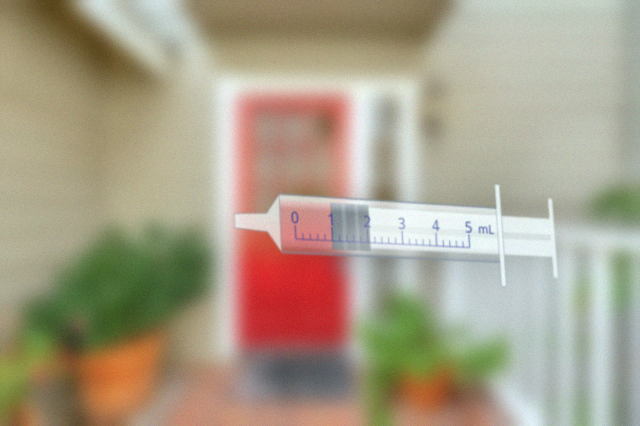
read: value=1 unit=mL
